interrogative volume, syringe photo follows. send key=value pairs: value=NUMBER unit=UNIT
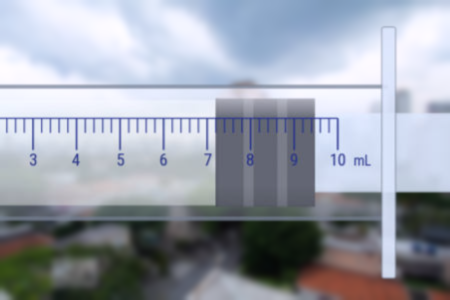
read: value=7.2 unit=mL
